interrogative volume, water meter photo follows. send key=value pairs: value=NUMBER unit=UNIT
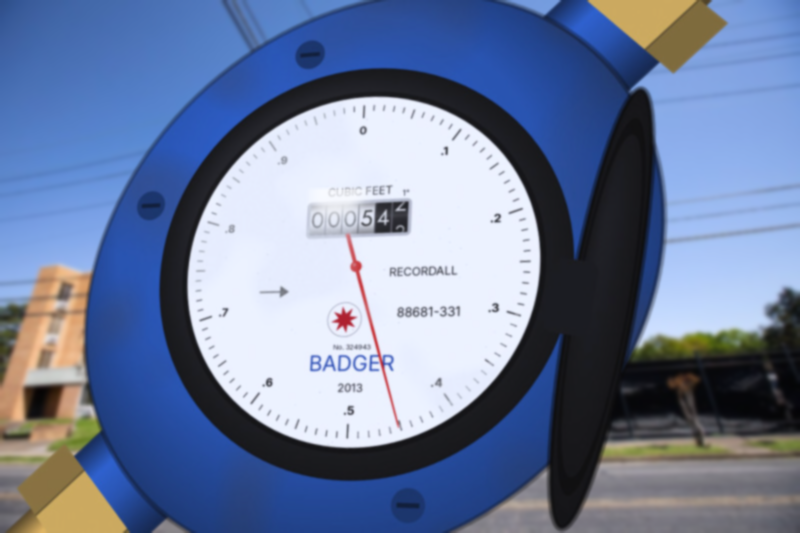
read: value=542.45 unit=ft³
